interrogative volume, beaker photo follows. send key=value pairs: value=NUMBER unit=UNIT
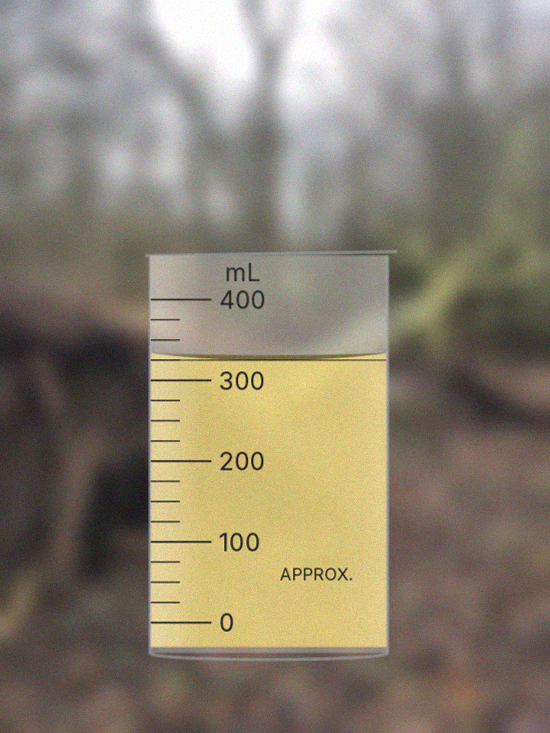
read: value=325 unit=mL
